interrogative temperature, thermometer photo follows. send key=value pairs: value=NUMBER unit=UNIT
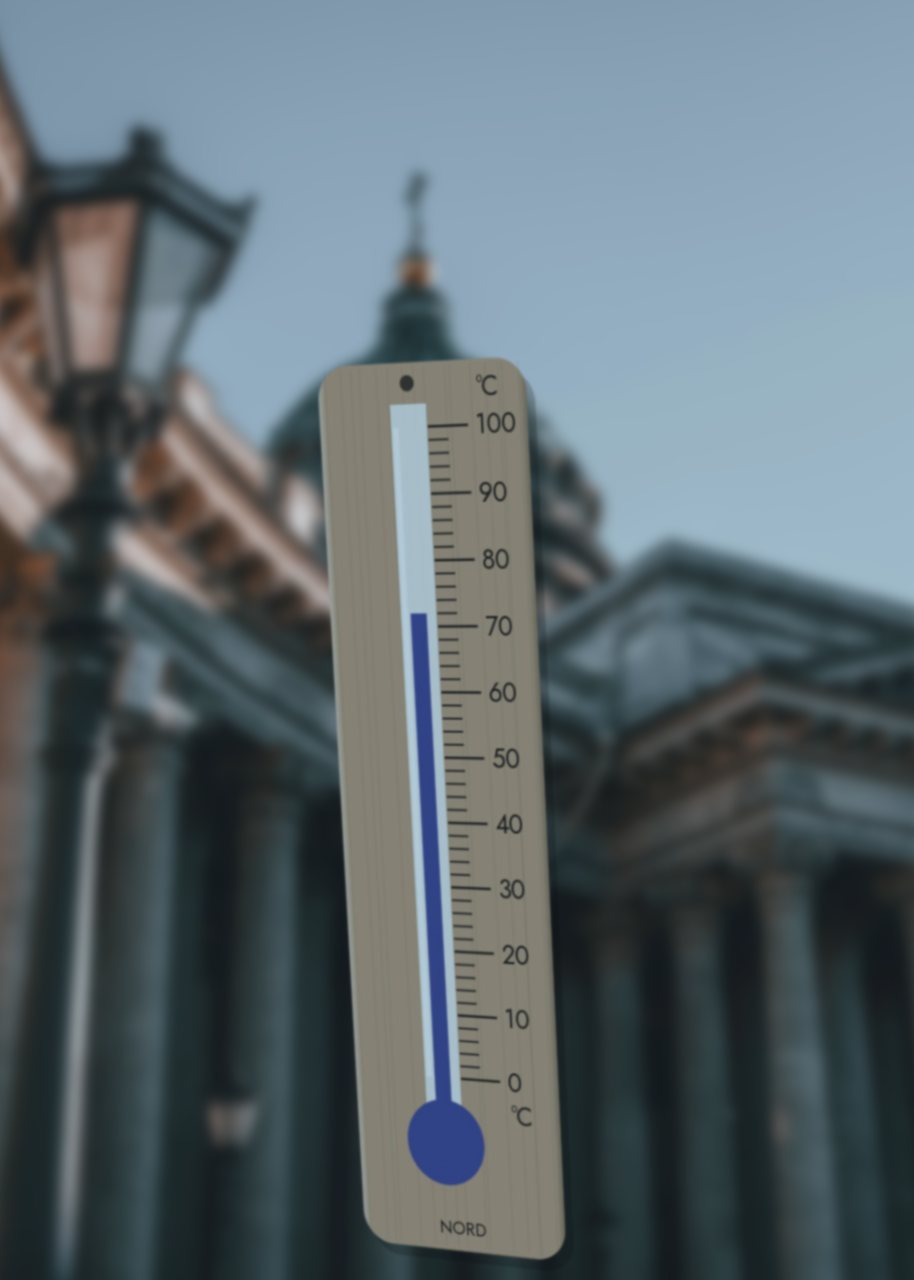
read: value=72 unit=°C
